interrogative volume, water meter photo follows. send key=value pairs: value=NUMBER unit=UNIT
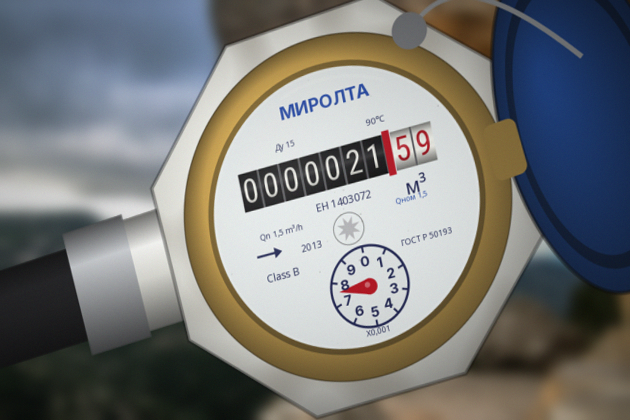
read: value=21.597 unit=m³
